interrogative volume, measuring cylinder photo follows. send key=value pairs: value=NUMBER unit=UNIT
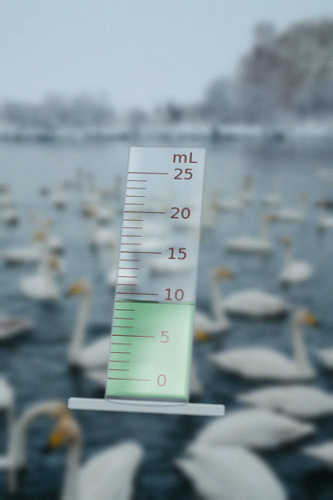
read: value=9 unit=mL
